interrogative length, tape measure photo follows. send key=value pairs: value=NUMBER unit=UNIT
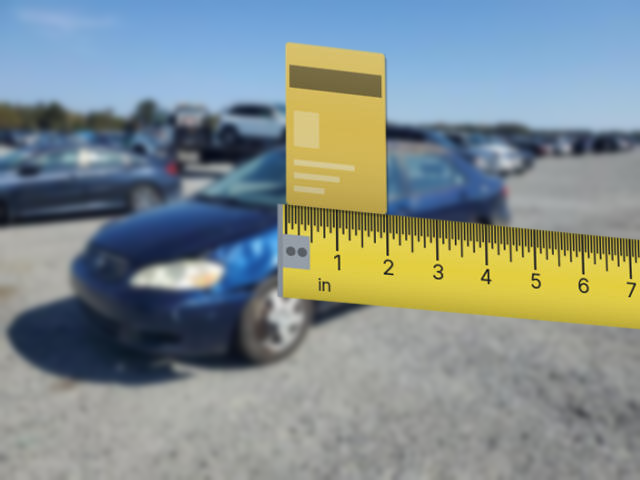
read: value=2 unit=in
